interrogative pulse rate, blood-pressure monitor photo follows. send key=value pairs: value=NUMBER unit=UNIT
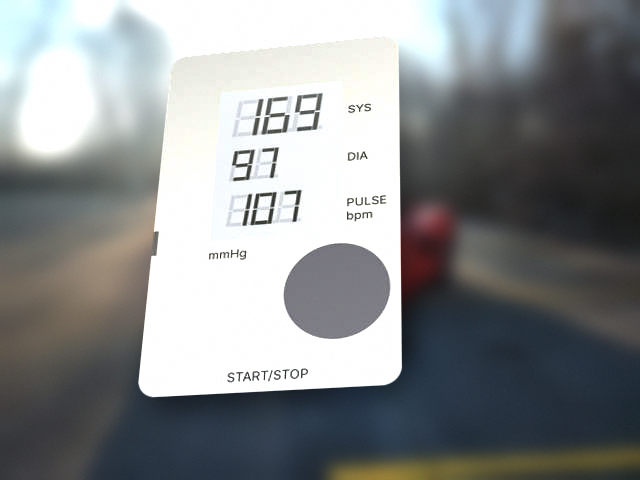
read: value=107 unit=bpm
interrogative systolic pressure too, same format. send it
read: value=169 unit=mmHg
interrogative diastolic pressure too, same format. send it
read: value=97 unit=mmHg
